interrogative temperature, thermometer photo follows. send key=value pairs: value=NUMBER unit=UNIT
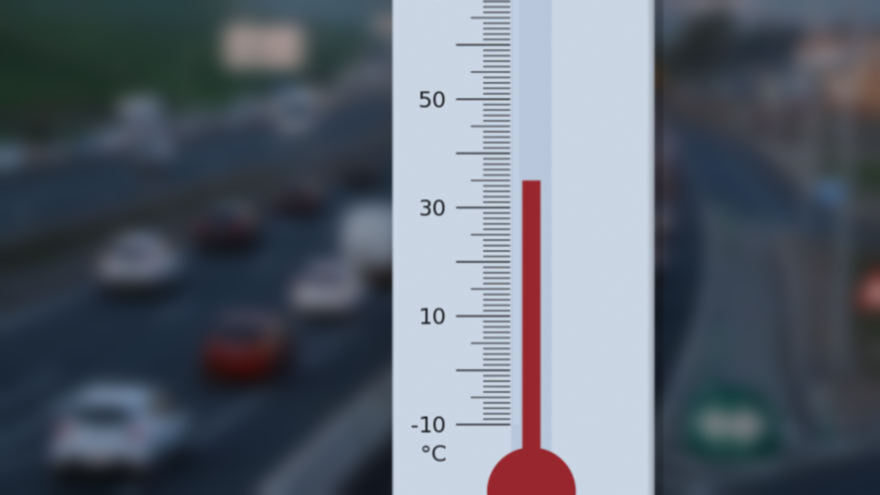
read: value=35 unit=°C
